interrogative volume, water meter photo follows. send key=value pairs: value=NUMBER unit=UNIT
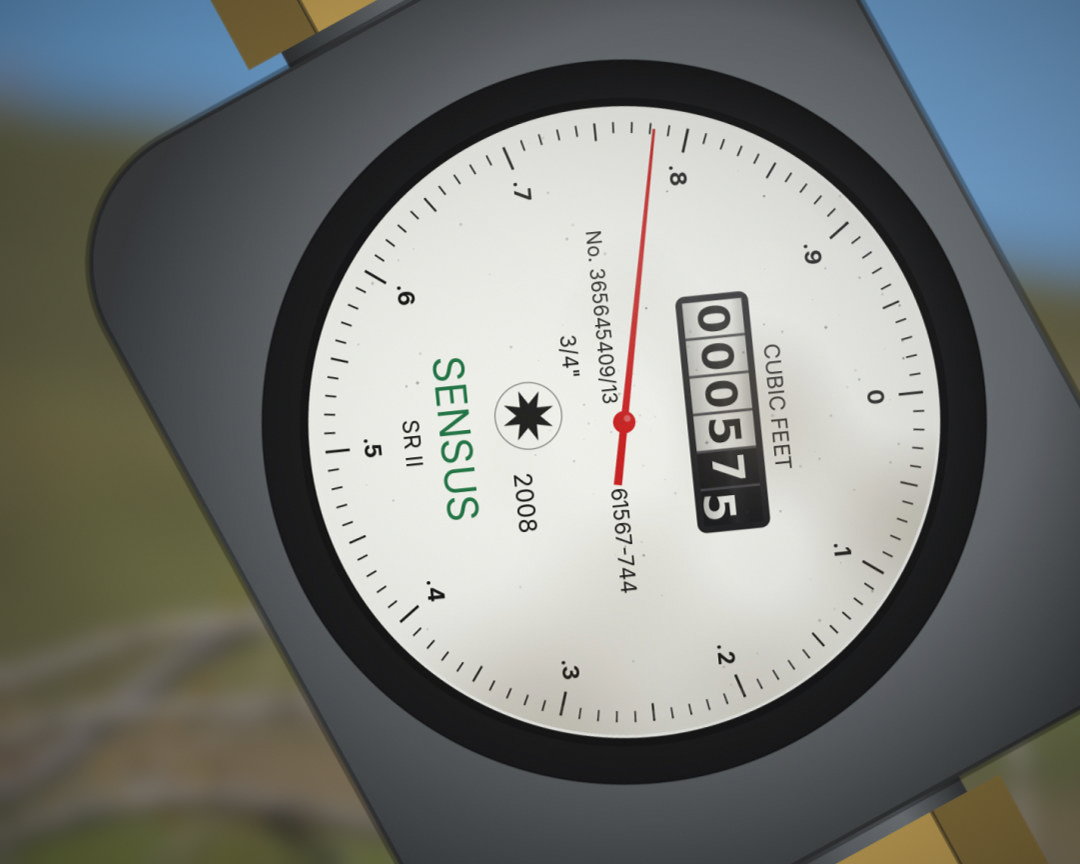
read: value=574.78 unit=ft³
